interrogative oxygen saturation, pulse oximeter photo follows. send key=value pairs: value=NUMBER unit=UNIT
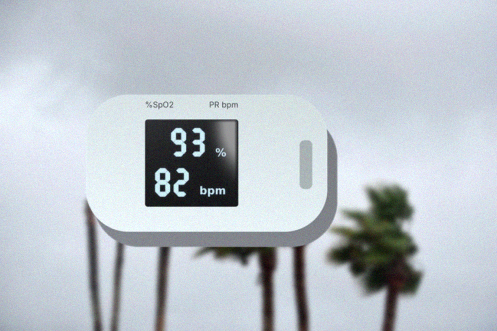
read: value=93 unit=%
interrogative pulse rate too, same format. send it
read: value=82 unit=bpm
